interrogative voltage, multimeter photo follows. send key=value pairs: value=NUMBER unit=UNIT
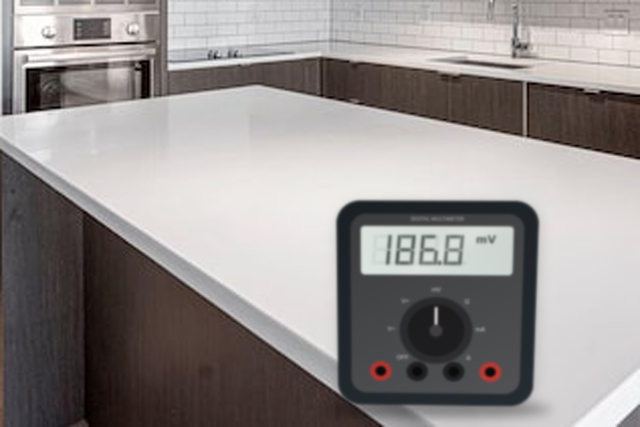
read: value=186.8 unit=mV
